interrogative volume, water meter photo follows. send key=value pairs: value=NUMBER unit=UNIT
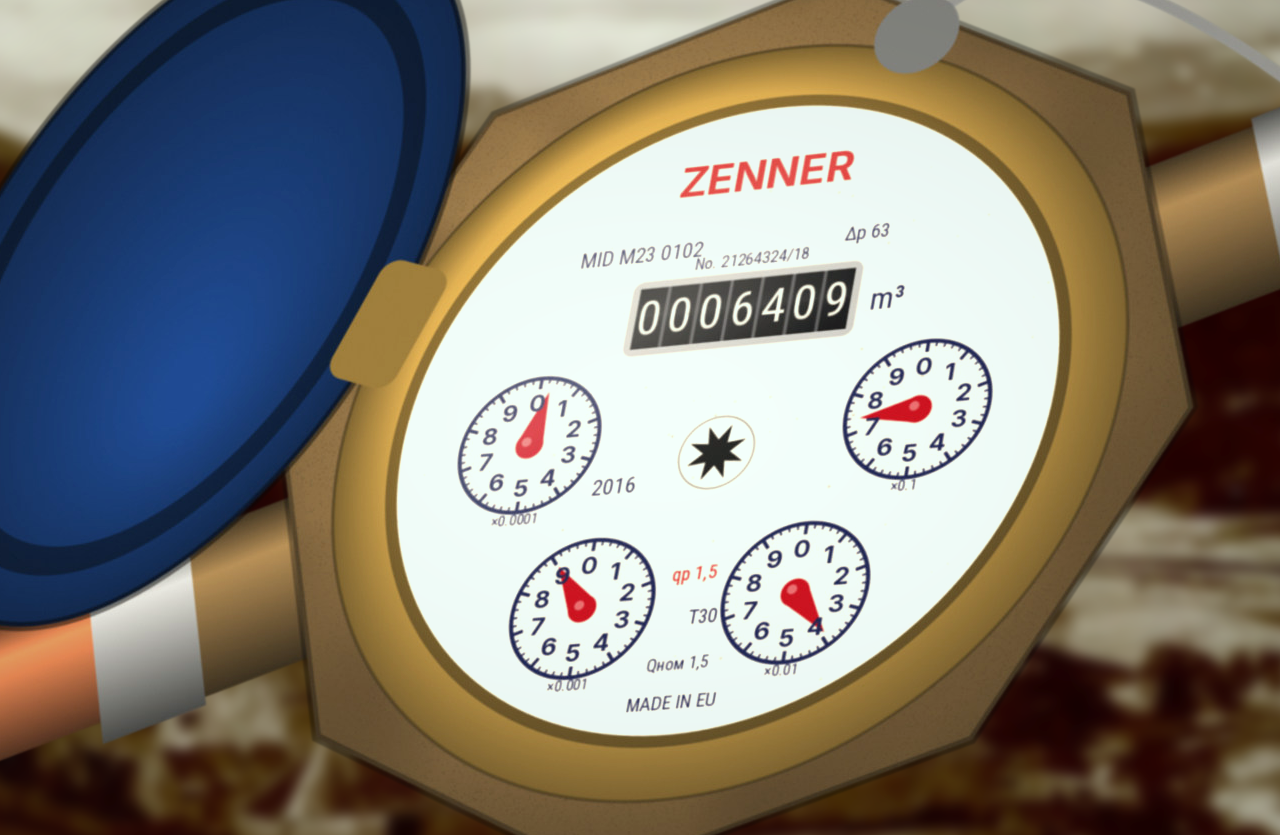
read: value=6409.7390 unit=m³
